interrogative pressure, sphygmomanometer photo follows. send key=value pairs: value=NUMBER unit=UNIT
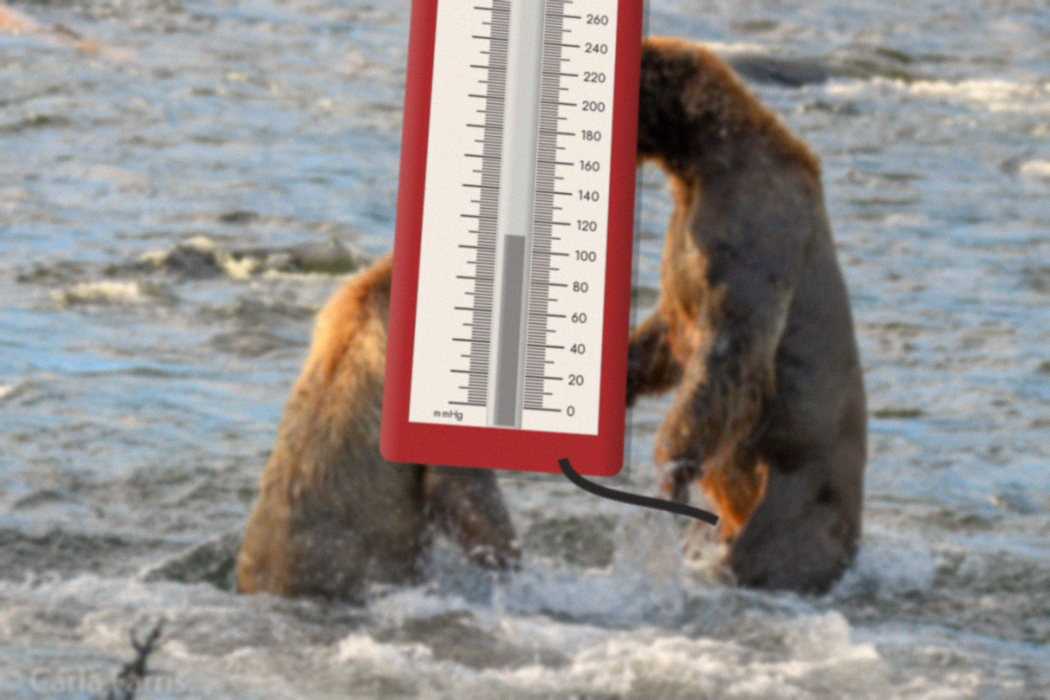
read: value=110 unit=mmHg
